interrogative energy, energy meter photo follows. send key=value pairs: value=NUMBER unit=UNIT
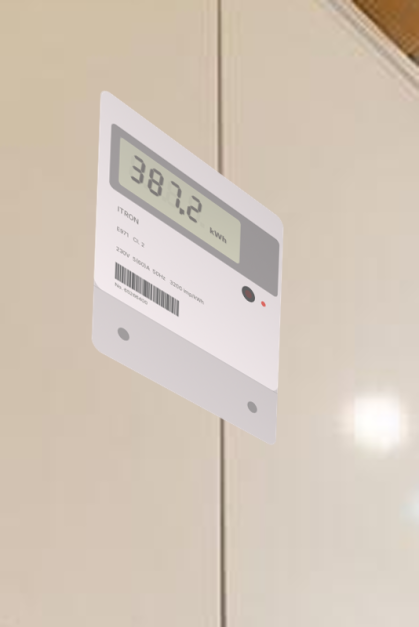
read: value=387.2 unit=kWh
